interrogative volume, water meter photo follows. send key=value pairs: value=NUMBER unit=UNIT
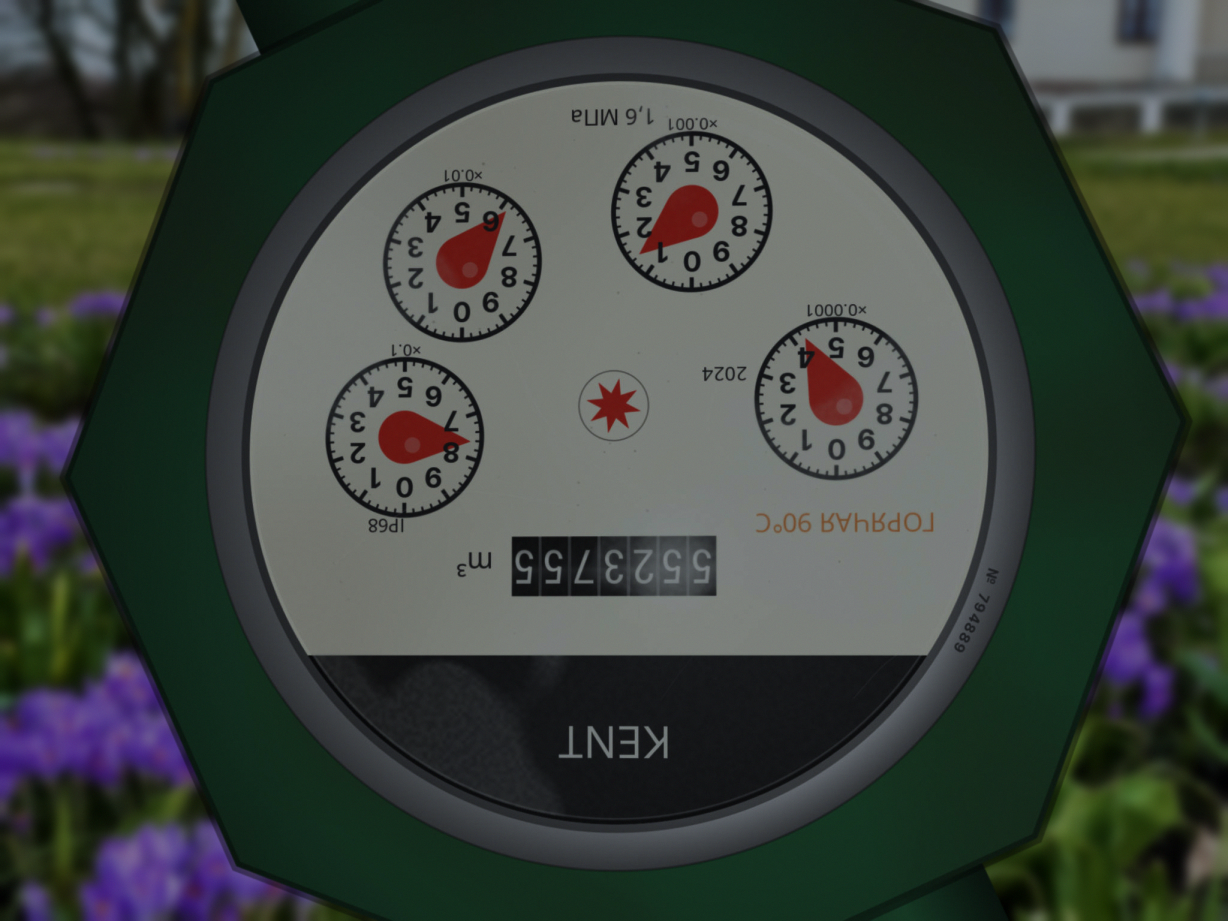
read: value=5523755.7614 unit=m³
